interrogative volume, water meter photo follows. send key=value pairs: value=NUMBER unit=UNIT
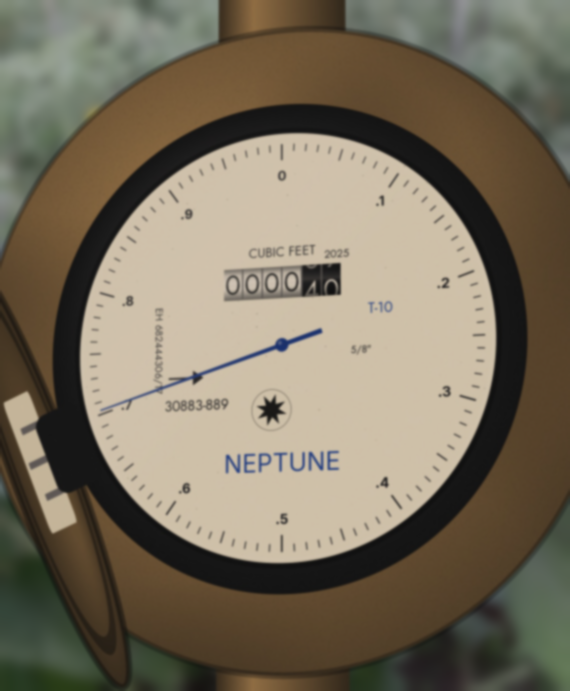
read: value=39.70 unit=ft³
